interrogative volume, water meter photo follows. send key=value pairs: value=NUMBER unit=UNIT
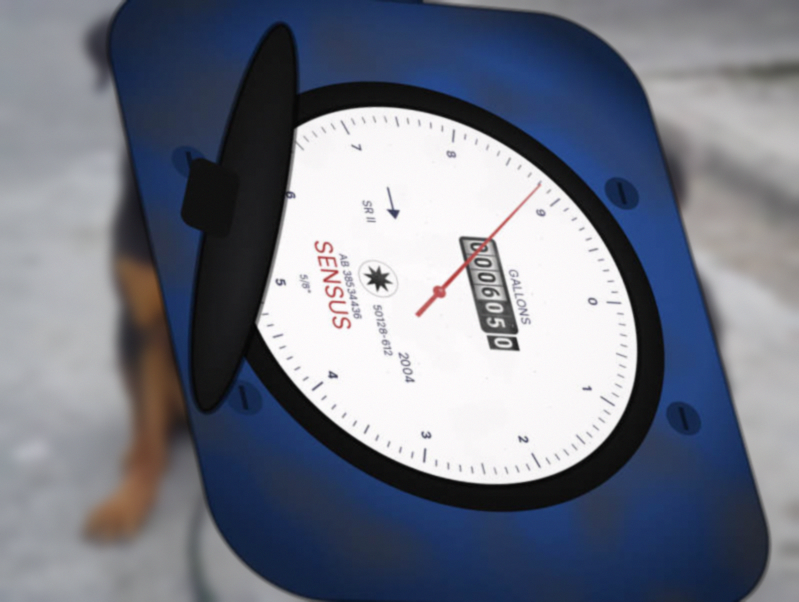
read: value=6048.8 unit=gal
